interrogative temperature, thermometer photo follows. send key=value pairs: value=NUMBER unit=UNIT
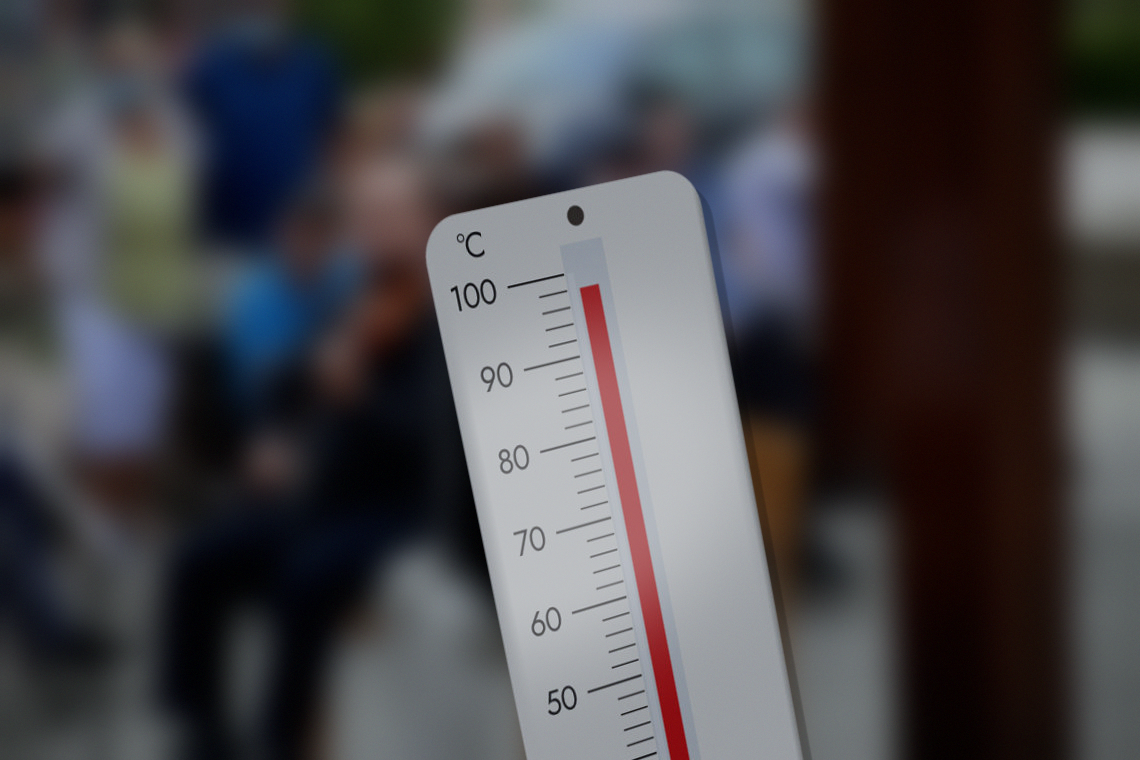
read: value=98 unit=°C
